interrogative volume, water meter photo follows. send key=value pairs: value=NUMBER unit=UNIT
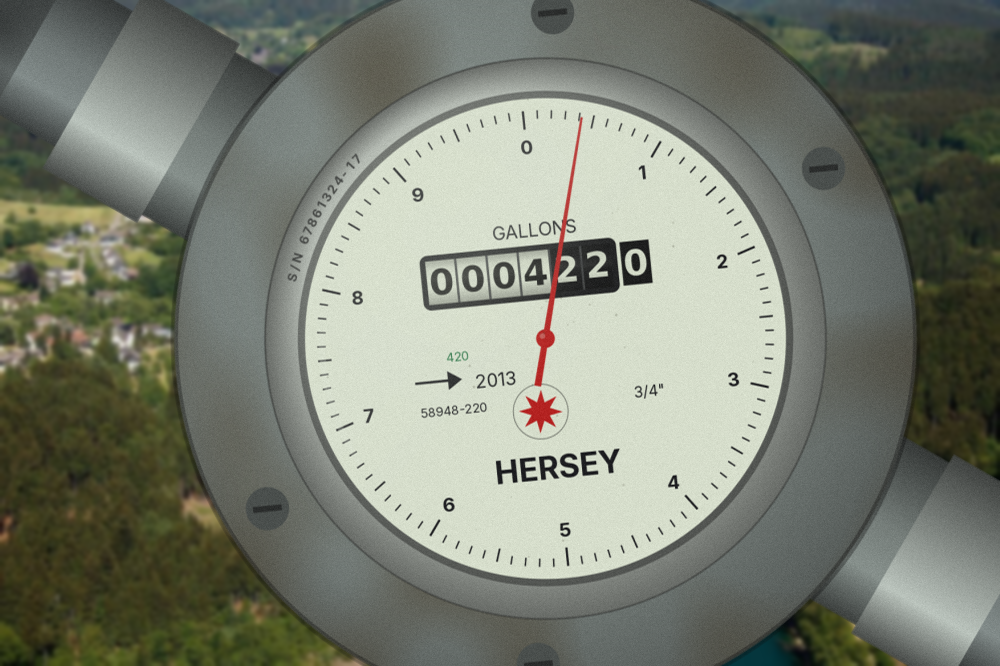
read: value=4220.4 unit=gal
